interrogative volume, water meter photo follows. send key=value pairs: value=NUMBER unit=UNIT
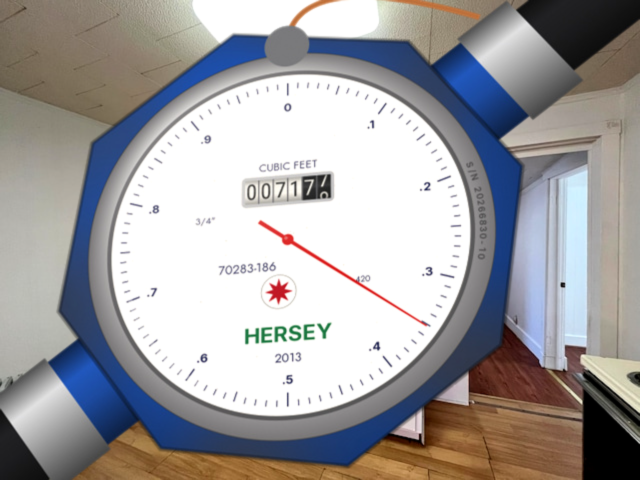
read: value=7177.35 unit=ft³
